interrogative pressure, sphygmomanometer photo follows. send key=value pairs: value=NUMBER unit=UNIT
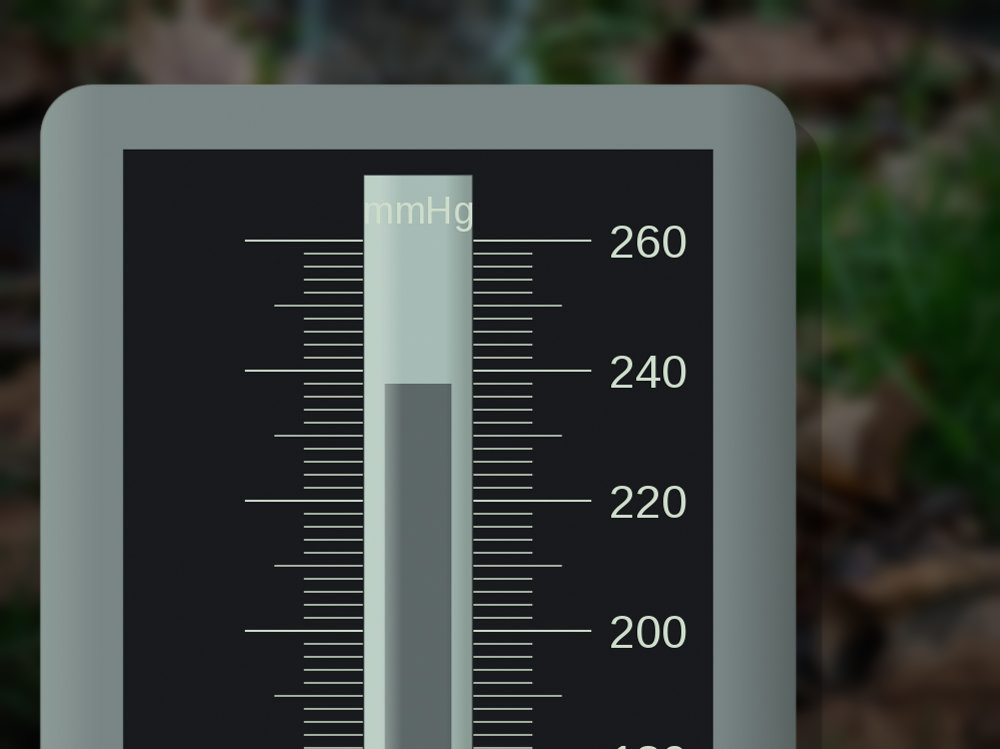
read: value=238 unit=mmHg
